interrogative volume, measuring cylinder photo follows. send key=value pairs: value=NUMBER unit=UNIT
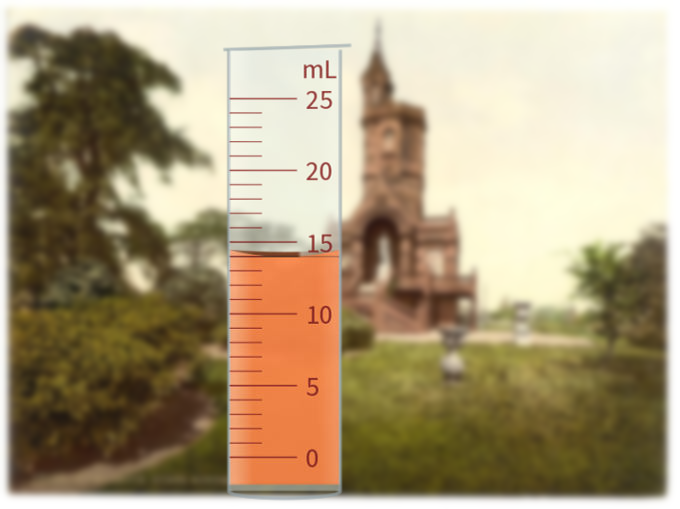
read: value=14 unit=mL
